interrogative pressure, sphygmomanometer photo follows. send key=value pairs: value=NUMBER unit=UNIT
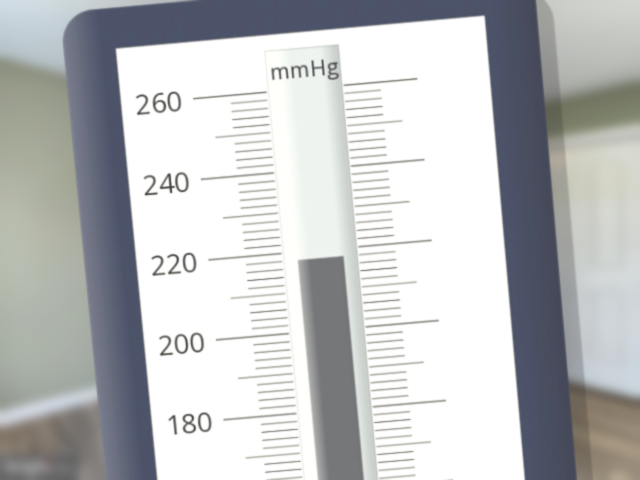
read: value=218 unit=mmHg
